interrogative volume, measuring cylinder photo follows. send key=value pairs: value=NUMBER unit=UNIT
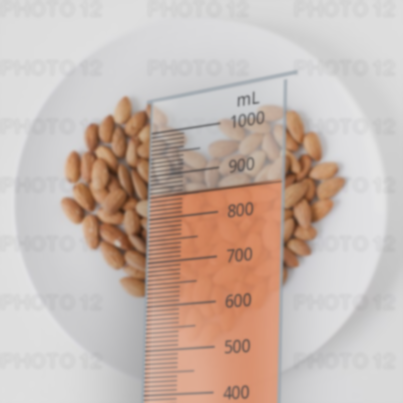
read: value=850 unit=mL
